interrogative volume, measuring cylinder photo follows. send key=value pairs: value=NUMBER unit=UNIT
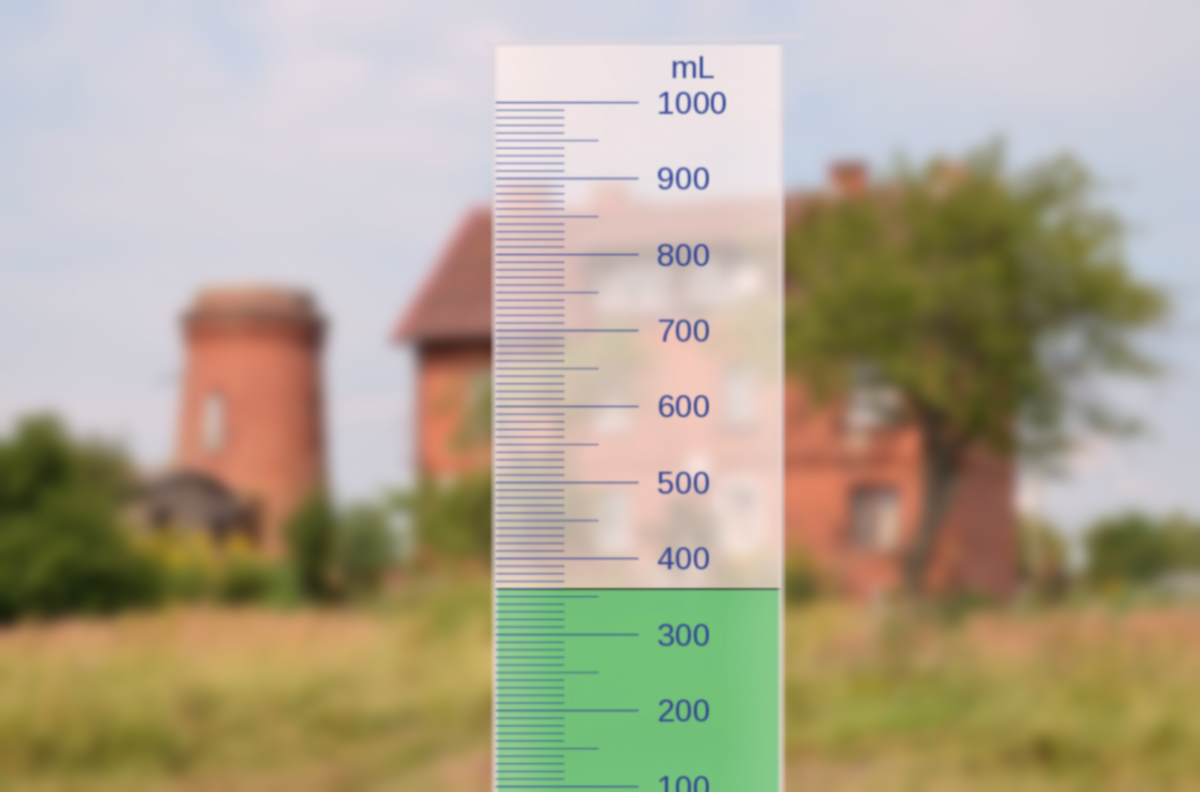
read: value=360 unit=mL
